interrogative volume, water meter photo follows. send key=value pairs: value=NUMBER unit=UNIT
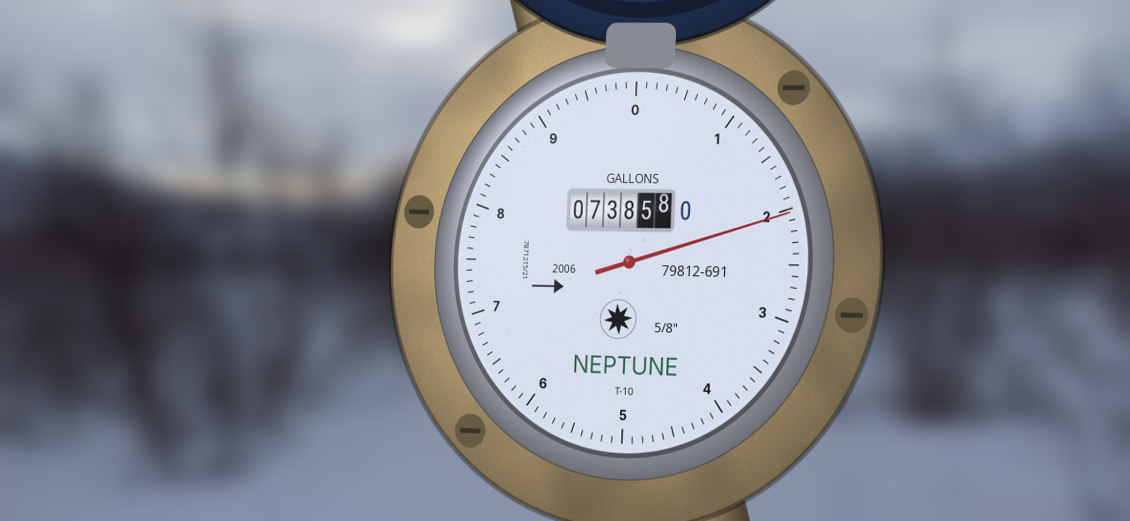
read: value=738582.0 unit=gal
